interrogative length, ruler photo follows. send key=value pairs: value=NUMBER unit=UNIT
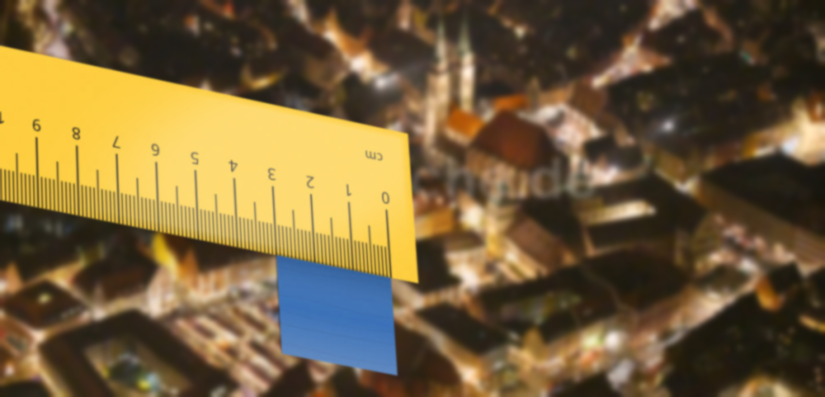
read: value=3 unit=cm
